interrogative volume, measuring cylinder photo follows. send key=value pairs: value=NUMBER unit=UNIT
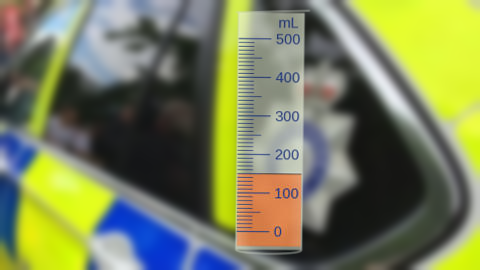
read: value=150 unit=mL
